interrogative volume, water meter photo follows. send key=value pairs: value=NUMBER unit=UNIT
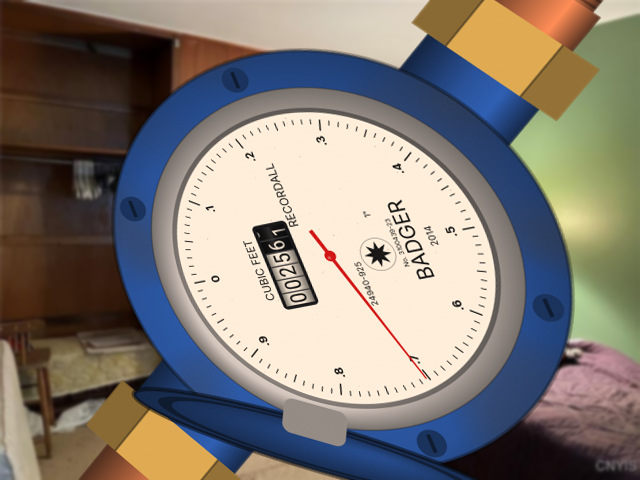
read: value=2560.70 unit=ft³
